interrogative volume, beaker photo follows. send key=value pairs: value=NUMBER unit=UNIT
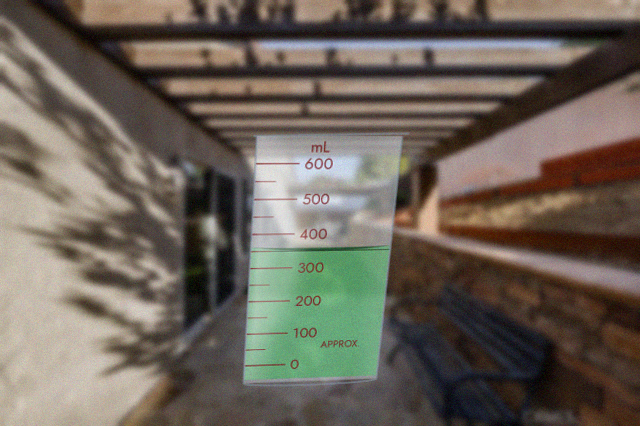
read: value=350 unit=mL
